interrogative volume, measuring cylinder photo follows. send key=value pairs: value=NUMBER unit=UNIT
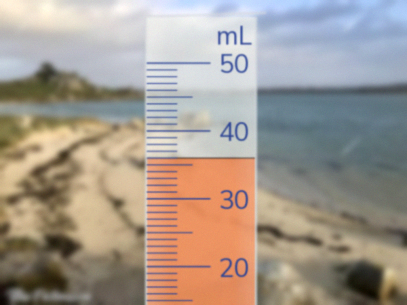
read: value=36 unit=mL
